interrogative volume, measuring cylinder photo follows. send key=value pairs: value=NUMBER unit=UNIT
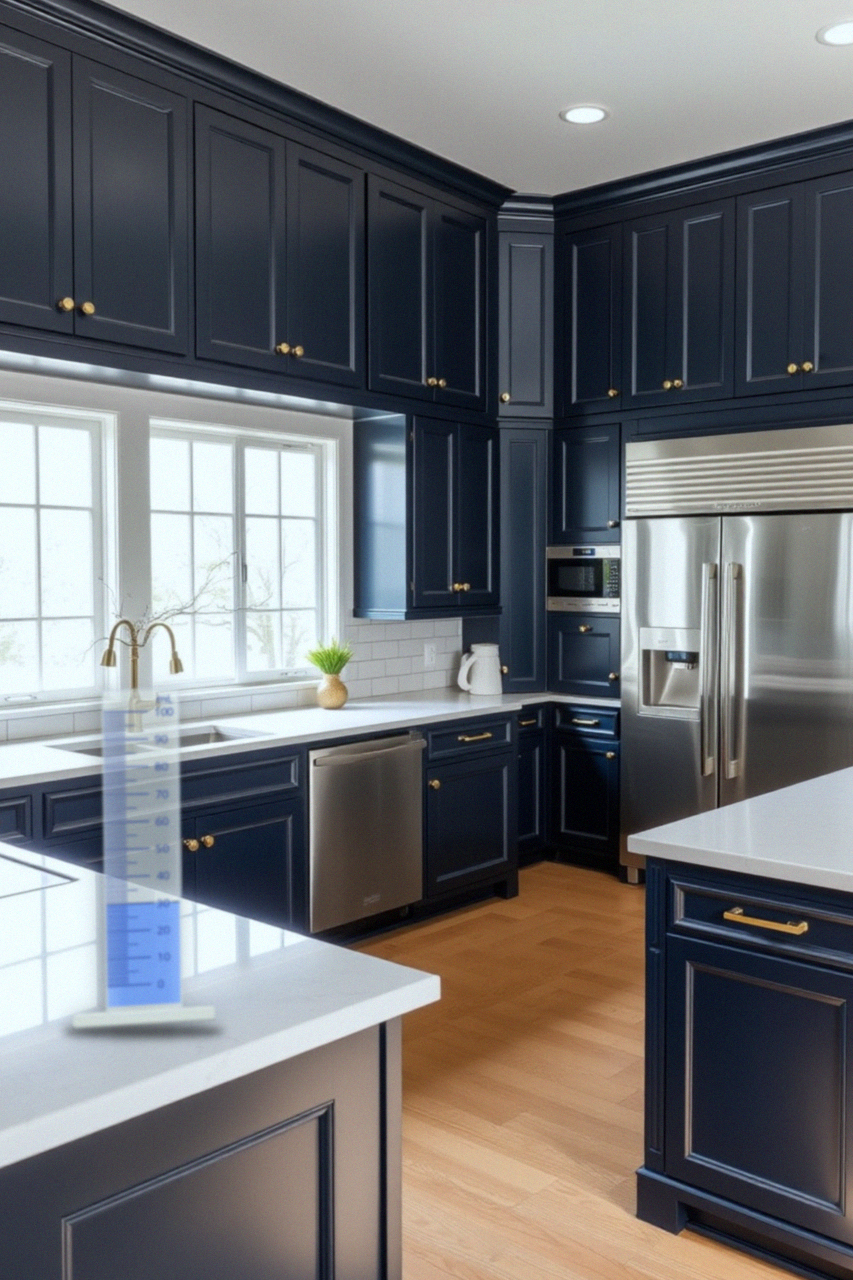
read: value=30 unit=mL
